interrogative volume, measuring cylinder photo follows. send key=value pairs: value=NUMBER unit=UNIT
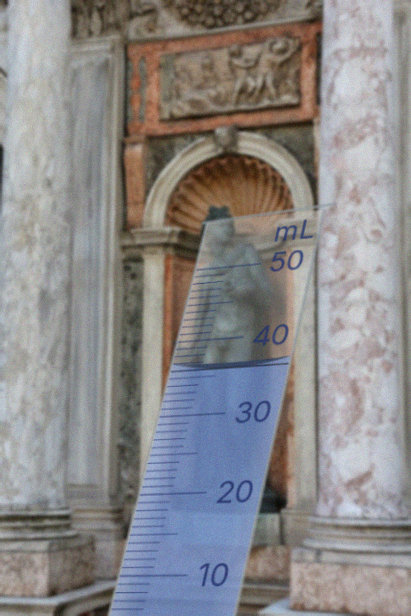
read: value=36 unit=mL
